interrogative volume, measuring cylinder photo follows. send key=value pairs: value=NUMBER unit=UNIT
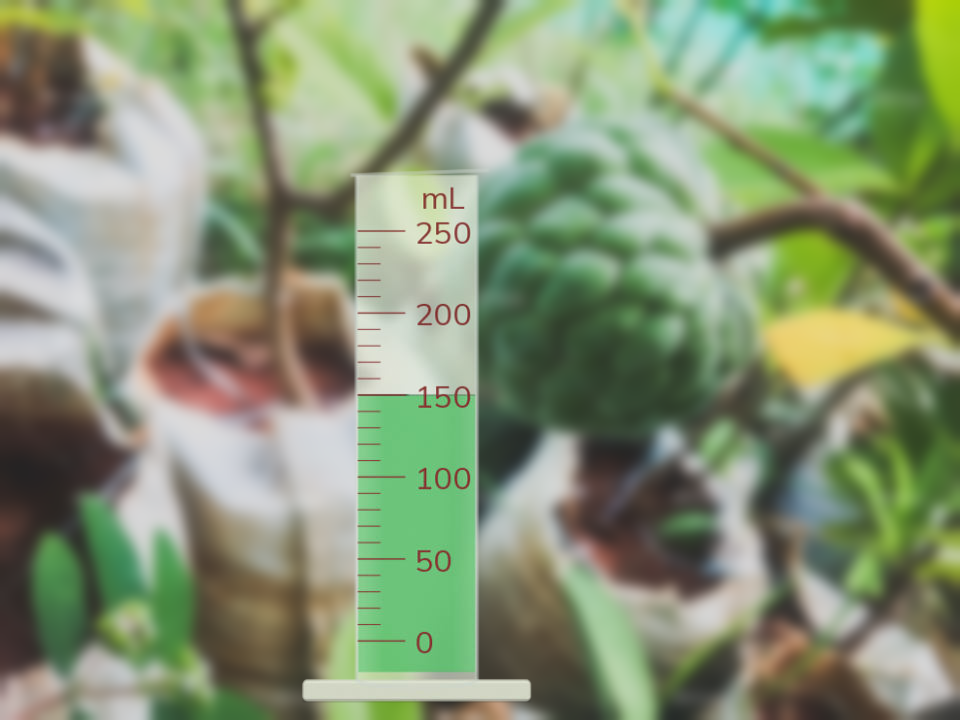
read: value=150 unit=mL
